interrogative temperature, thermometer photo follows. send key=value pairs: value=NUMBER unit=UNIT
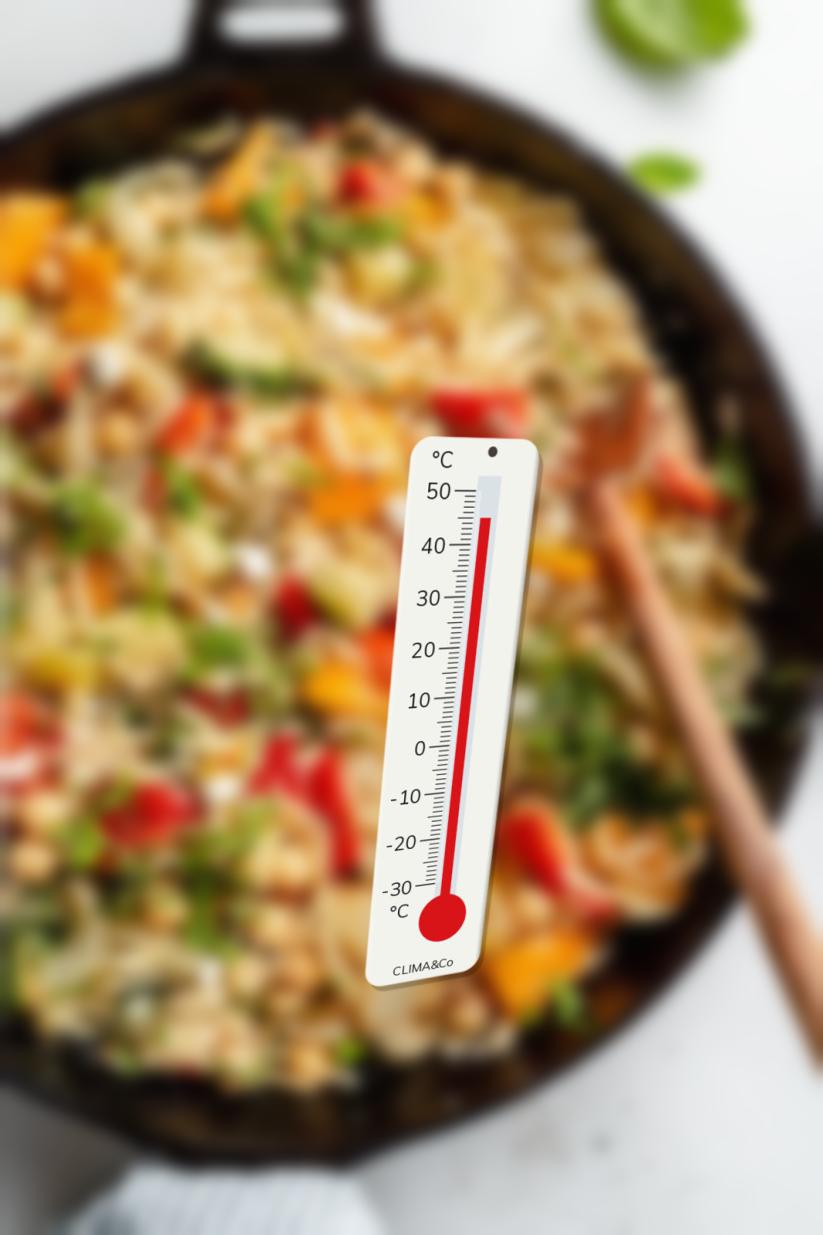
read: value=45 unit=°C
